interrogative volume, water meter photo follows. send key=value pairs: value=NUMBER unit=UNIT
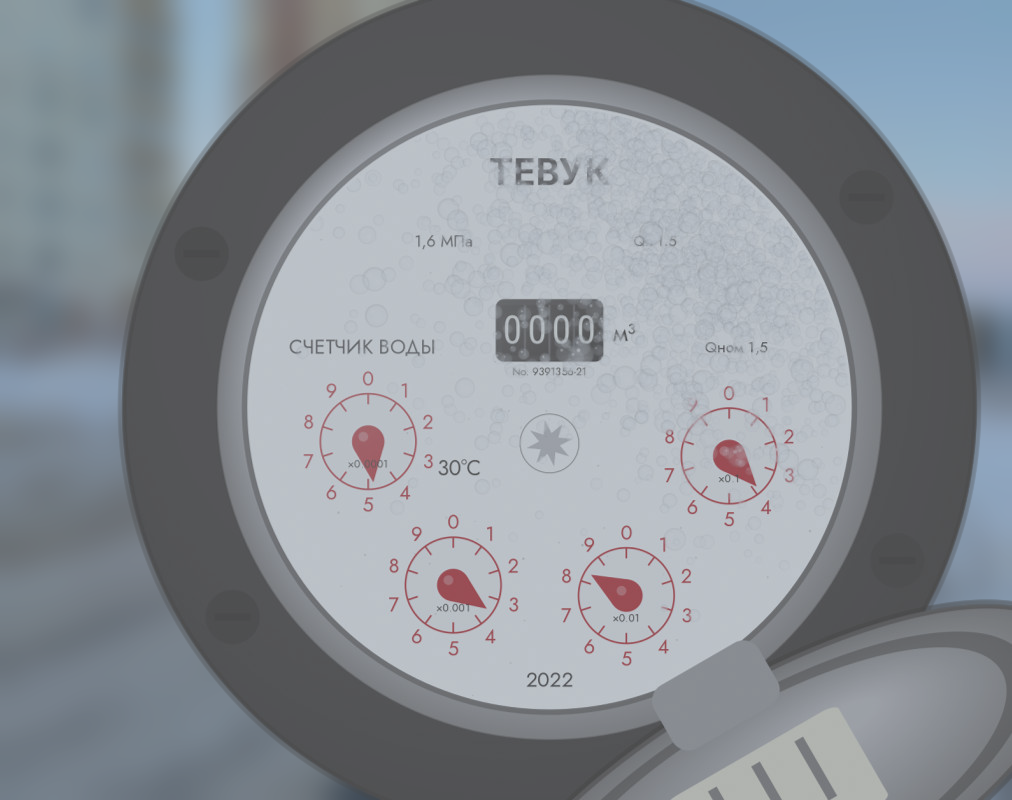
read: value=0.3834 unit=m³
